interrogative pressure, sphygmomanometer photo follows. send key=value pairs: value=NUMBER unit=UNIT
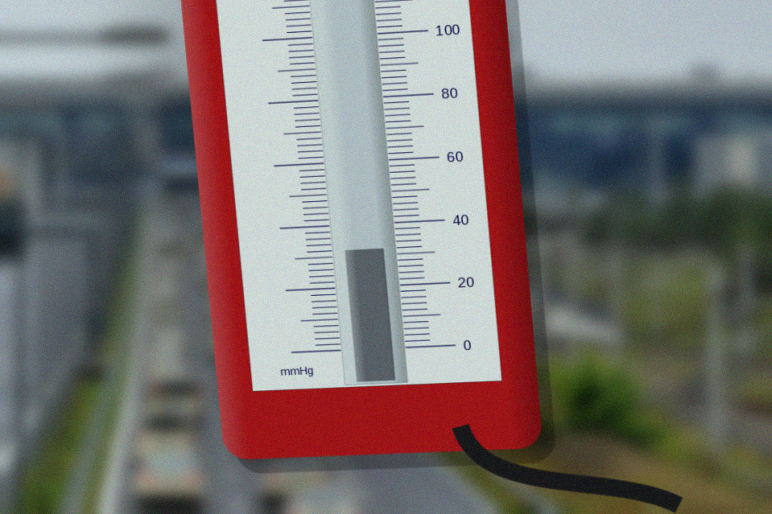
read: value=32 unit=mmHg
